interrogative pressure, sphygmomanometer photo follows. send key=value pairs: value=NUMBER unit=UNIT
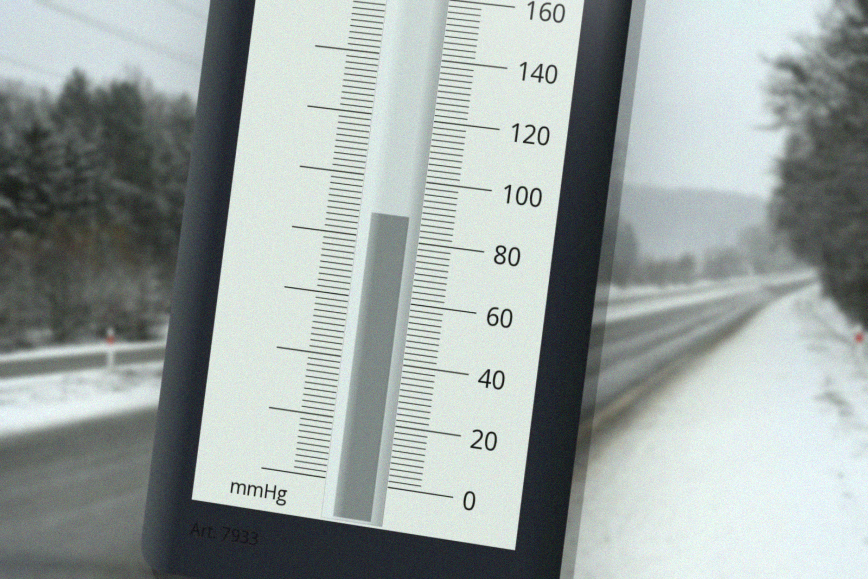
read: value=88 unit=mmHg
